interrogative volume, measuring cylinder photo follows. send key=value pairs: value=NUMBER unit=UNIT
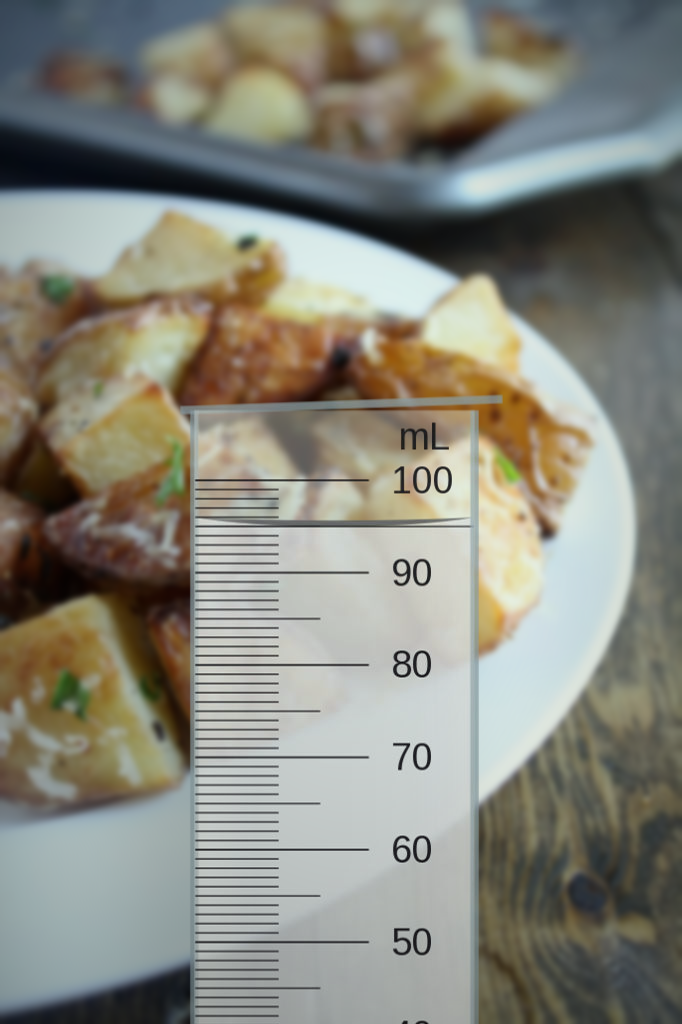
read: value=95 unit=mL
